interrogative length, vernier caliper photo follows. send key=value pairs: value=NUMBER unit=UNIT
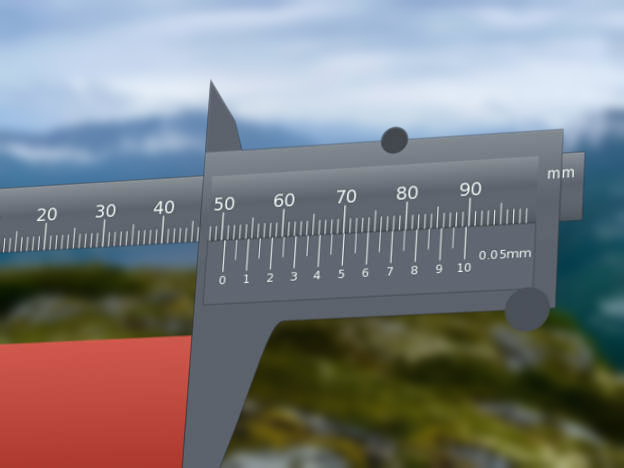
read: value=50.6 unit=mm
